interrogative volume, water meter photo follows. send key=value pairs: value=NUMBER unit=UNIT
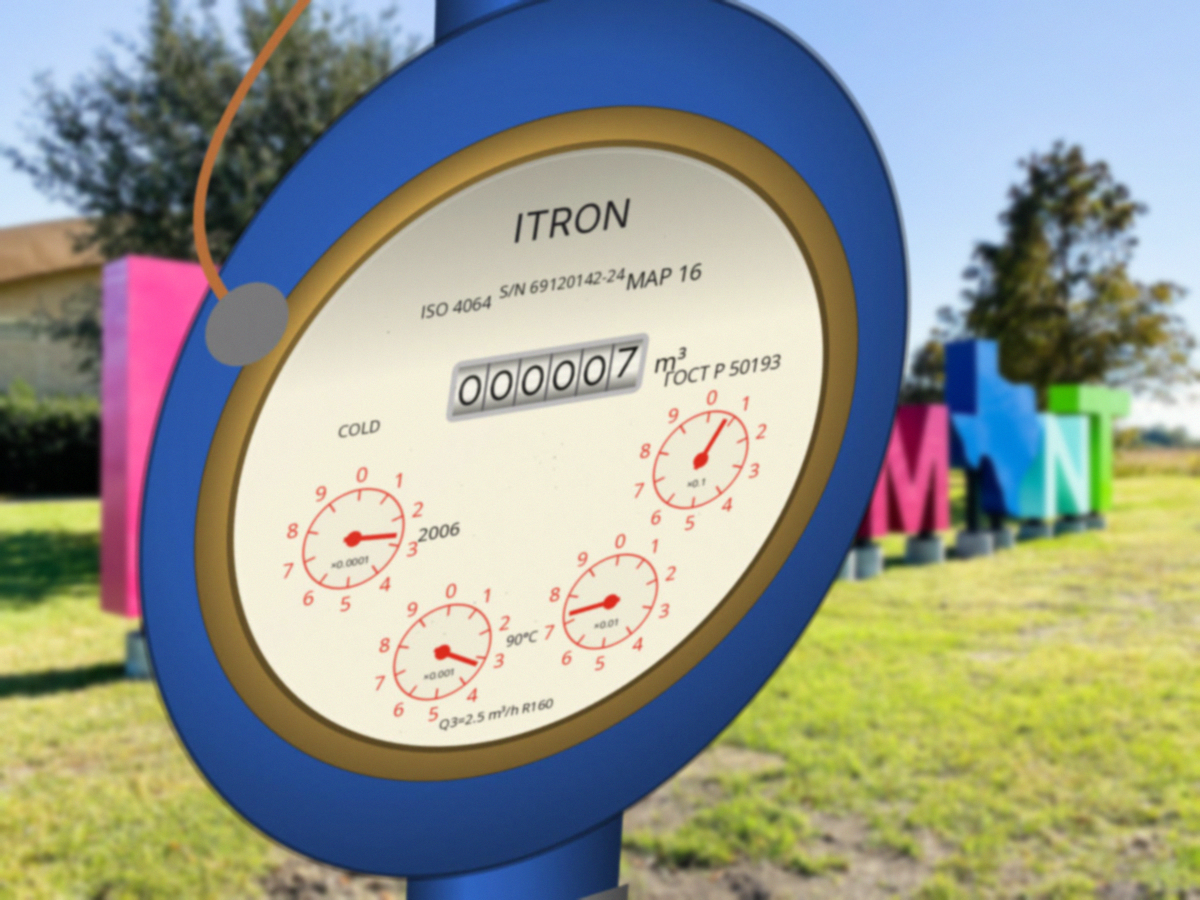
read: value=7.0732 unit=m³
